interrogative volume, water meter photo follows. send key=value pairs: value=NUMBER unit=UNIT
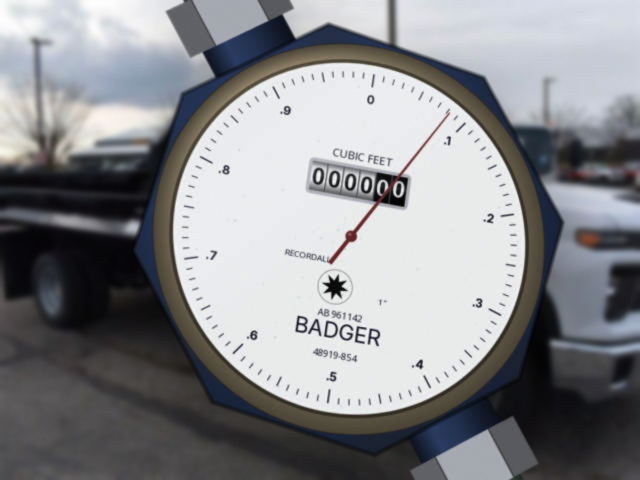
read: value=0.08 unit=ft³
